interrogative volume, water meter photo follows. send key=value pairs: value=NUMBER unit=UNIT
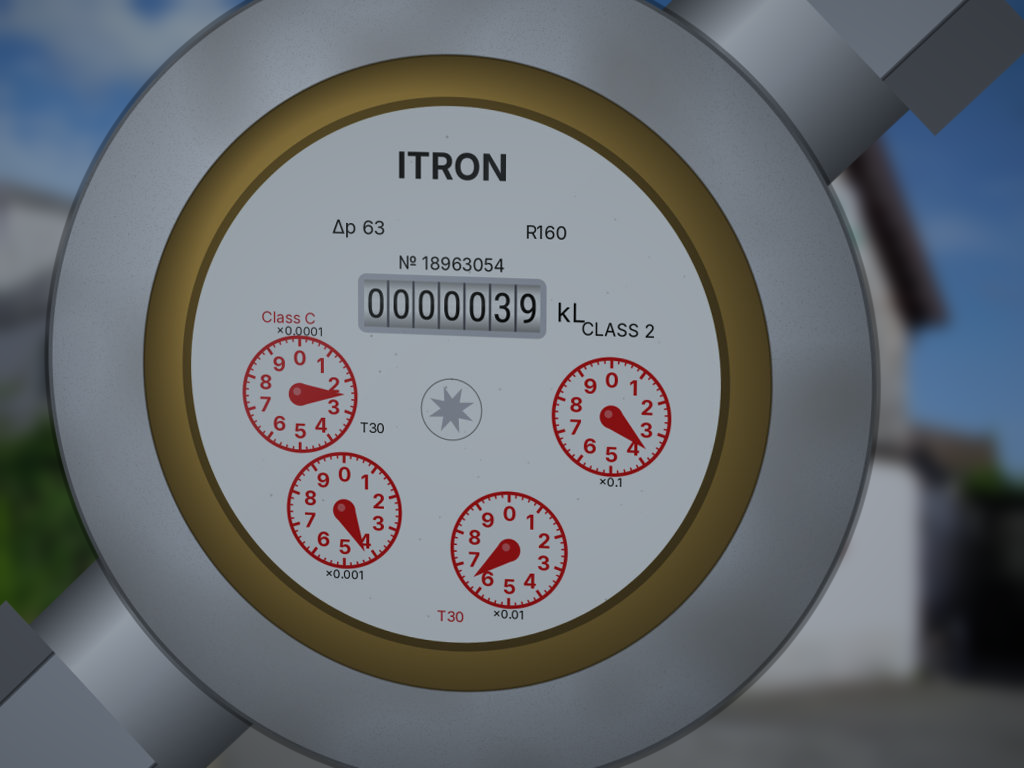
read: value=39.3642 unit=kL
